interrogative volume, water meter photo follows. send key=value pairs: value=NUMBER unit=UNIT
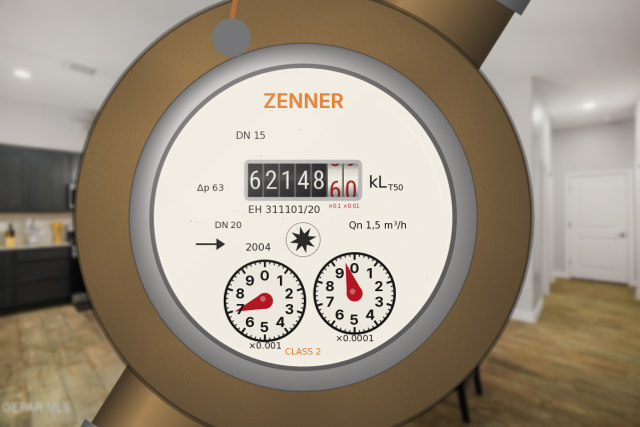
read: value=62148.5969 unit=kL
